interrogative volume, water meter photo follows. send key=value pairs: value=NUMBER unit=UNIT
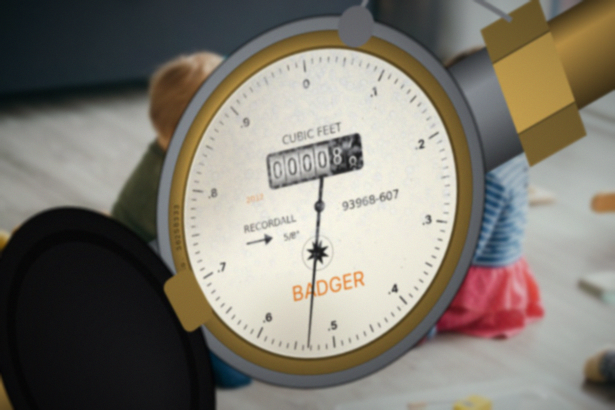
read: value=87.53 unit=ft³
